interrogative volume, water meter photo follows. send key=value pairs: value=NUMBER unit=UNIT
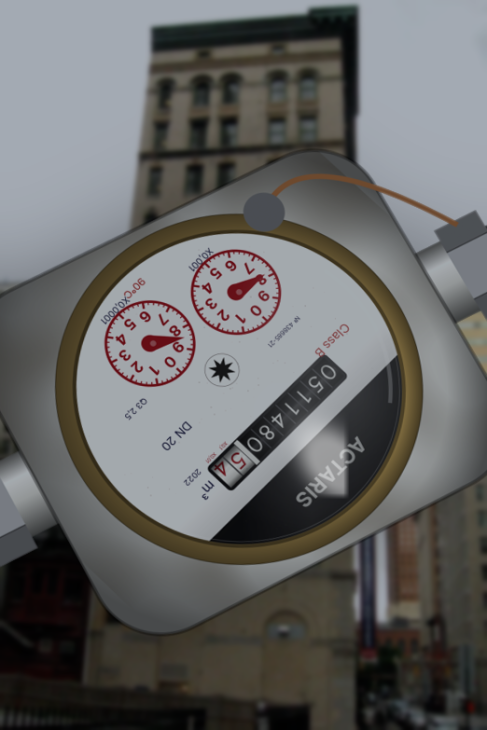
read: value=511480.5378 unit=m³
